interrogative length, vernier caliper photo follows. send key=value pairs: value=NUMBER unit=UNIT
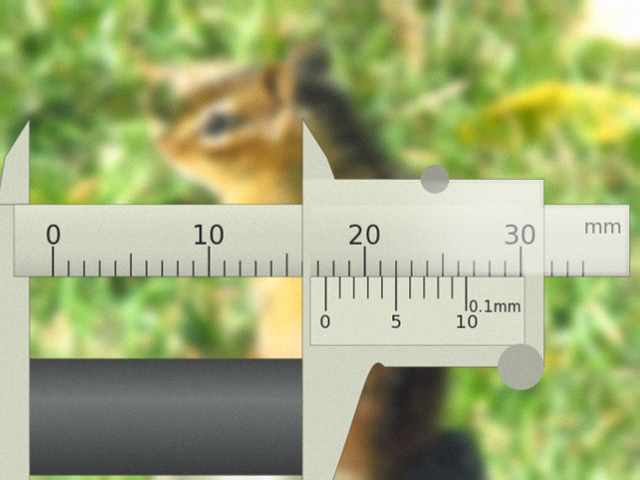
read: value=17.5 unit=mm
